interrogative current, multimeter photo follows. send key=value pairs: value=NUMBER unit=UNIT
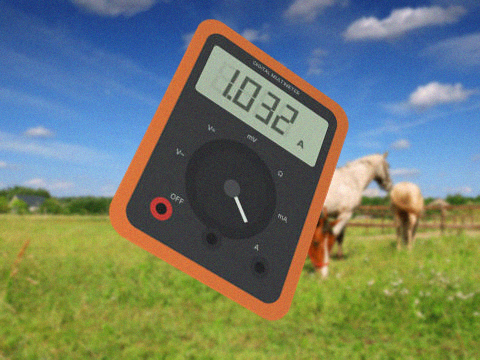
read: value=1.032 unit=A
